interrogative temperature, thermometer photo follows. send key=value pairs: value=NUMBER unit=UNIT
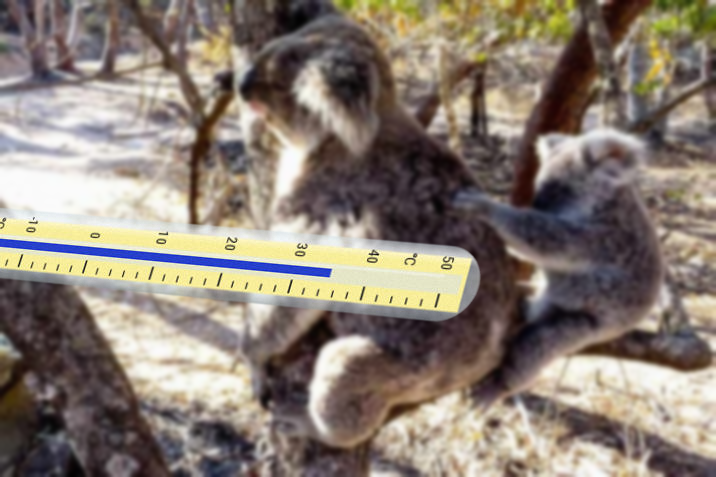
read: value=35 unit=°C
